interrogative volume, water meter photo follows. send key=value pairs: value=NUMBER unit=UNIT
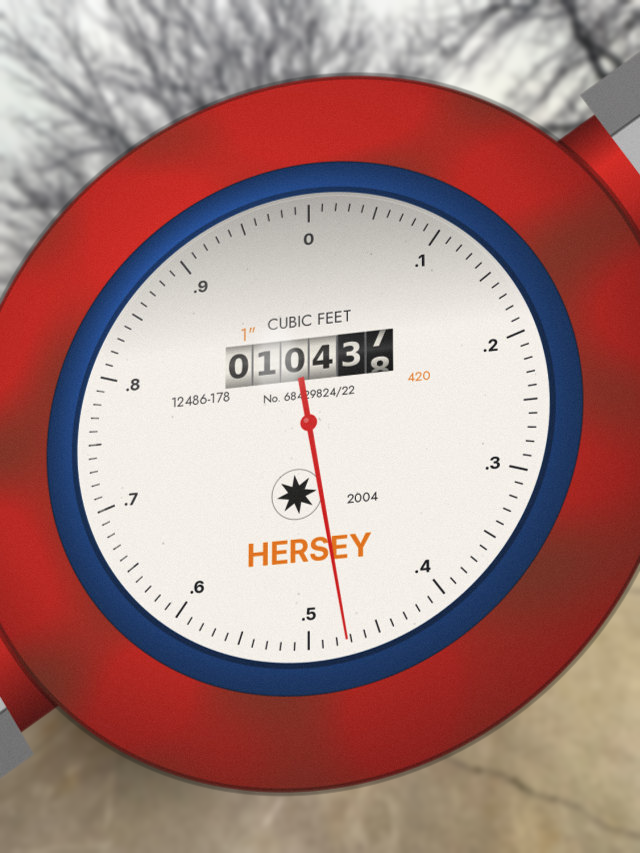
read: value=10437.47 unit=ft³
